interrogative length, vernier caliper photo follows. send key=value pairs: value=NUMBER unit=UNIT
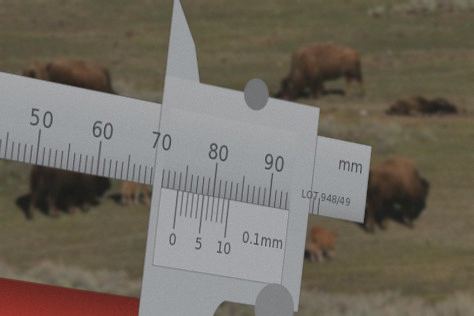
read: value=73.8 unit=mm
